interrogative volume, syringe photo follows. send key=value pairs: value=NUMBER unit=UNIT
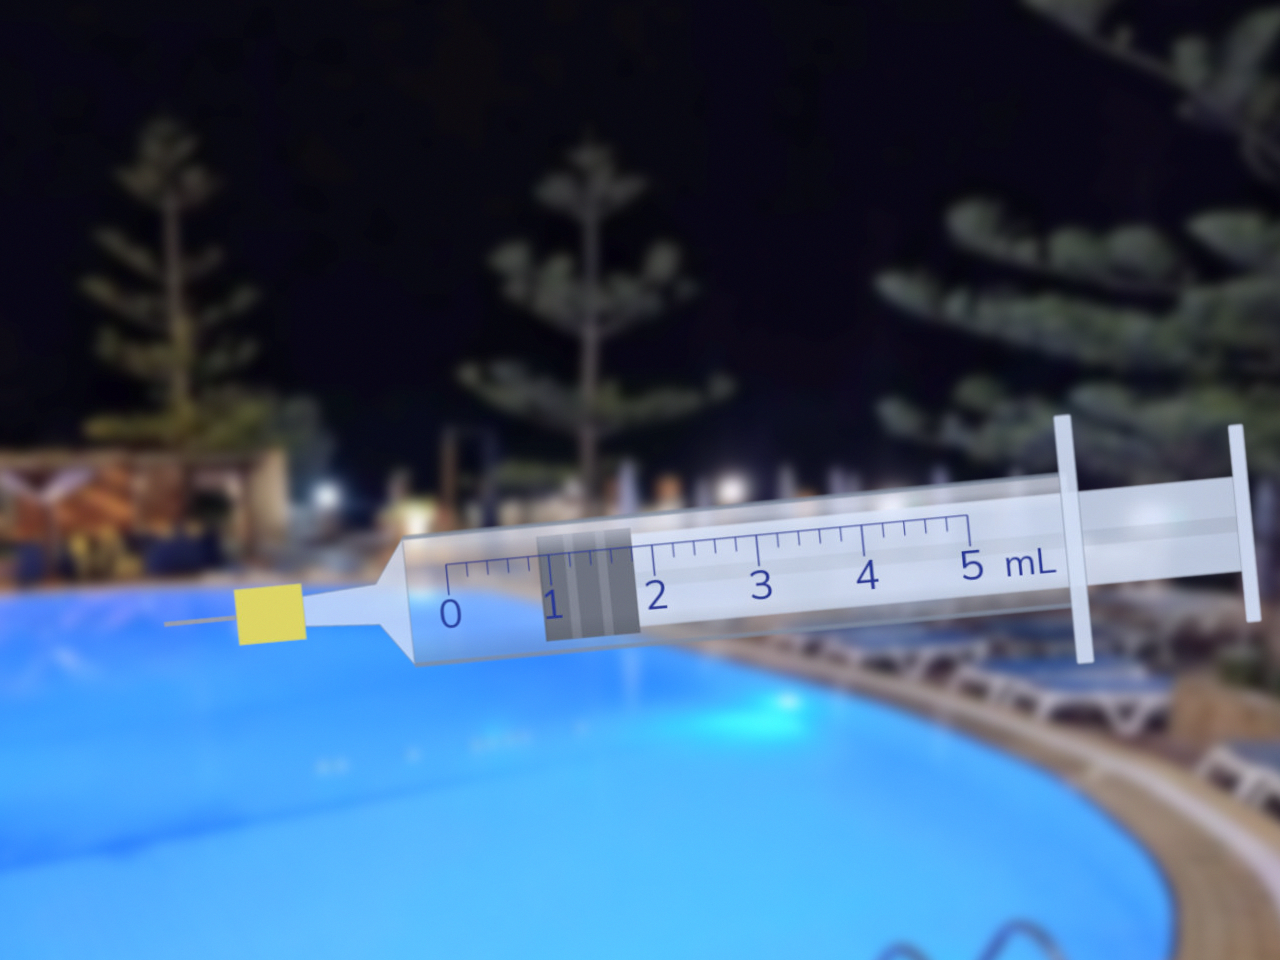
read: value=0.9 unit=mL
